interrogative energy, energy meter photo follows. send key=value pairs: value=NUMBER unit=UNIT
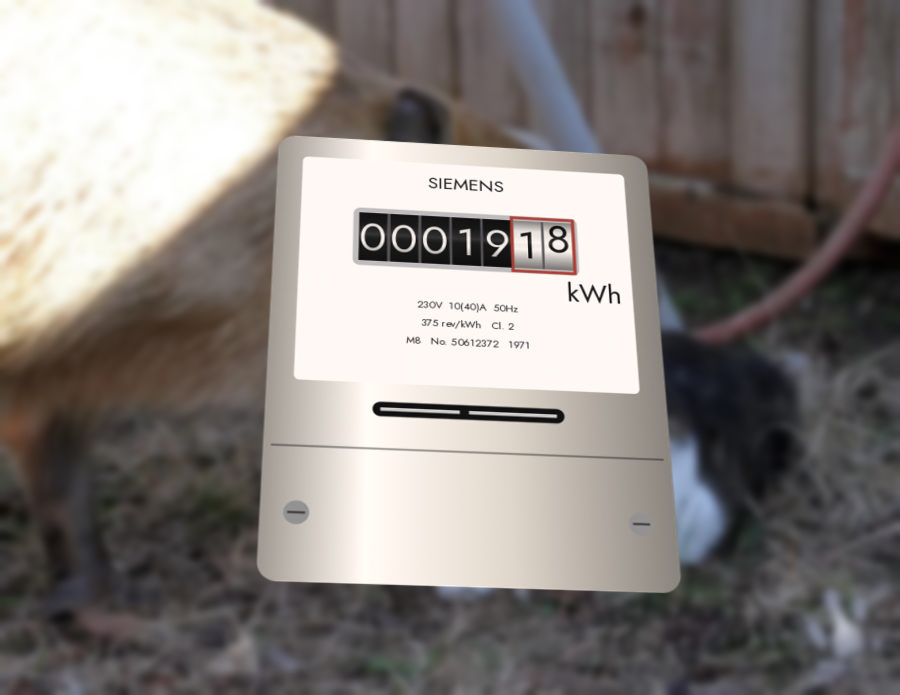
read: value=19.18 unit=kWh
